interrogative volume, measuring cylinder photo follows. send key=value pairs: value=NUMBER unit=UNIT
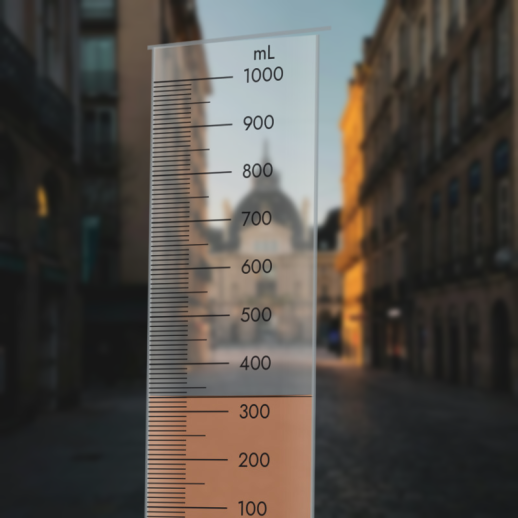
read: value=330 unit=mL
